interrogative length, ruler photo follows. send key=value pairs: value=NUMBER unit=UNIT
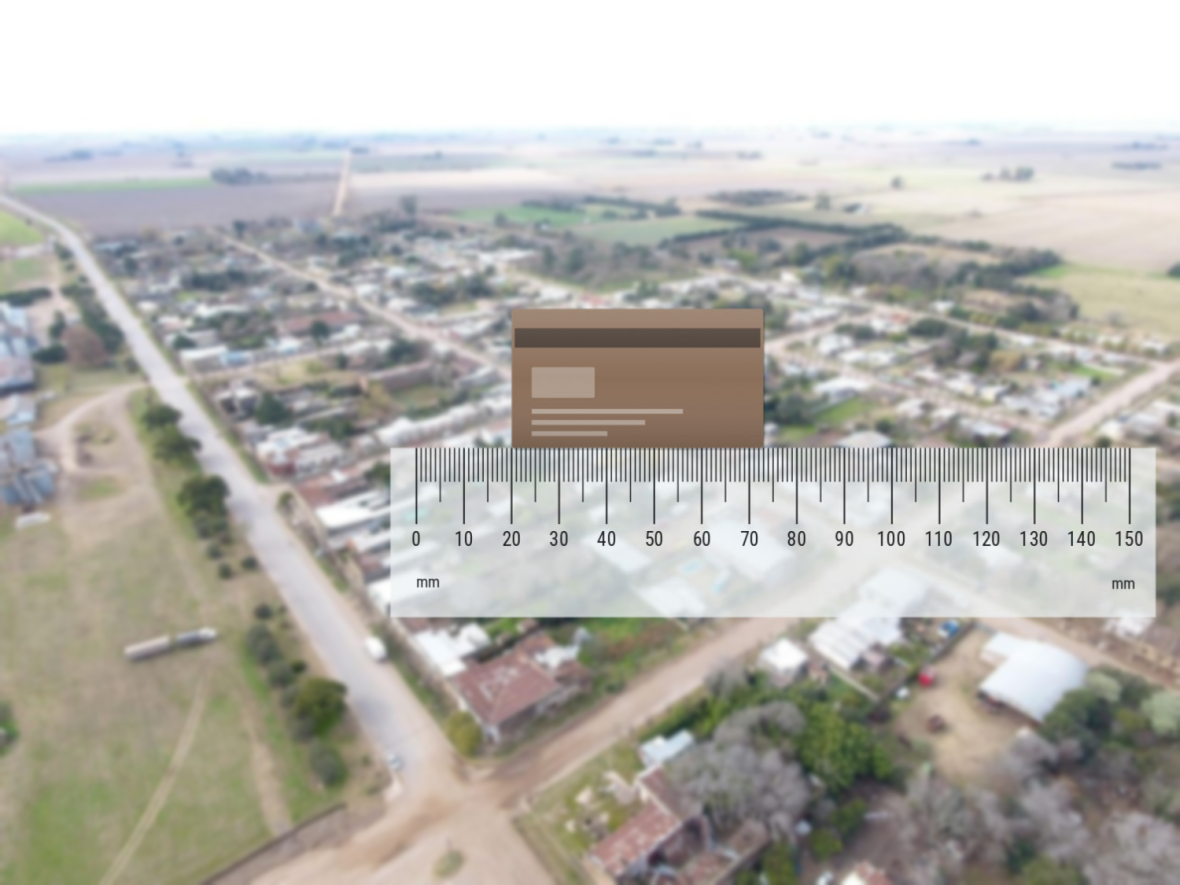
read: value=53 unit=mm
